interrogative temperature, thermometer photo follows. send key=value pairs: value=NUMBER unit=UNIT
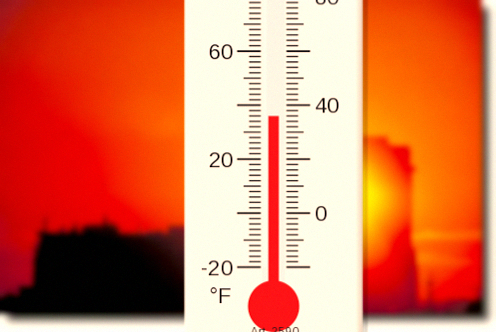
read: value=36 unit=°F
